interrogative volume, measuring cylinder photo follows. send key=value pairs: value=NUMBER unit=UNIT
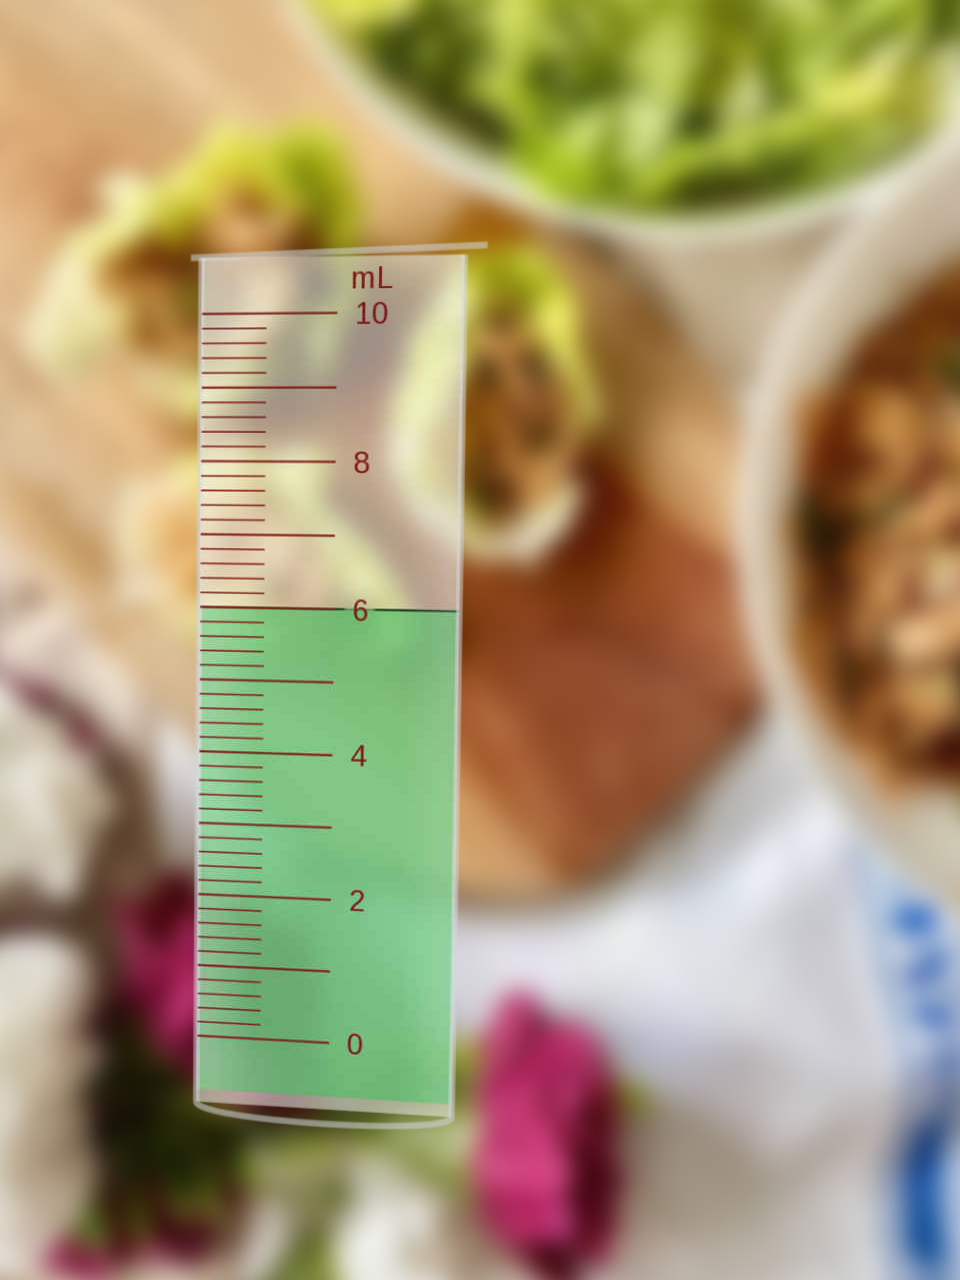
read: value=6 unit=mL
